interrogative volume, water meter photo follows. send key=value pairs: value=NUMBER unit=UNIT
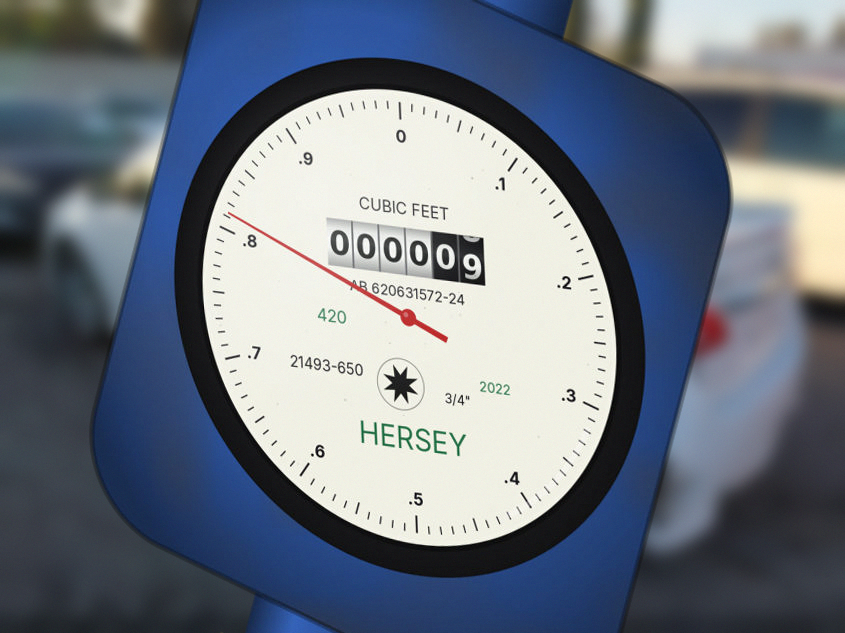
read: value=8.81 unit=ft³
